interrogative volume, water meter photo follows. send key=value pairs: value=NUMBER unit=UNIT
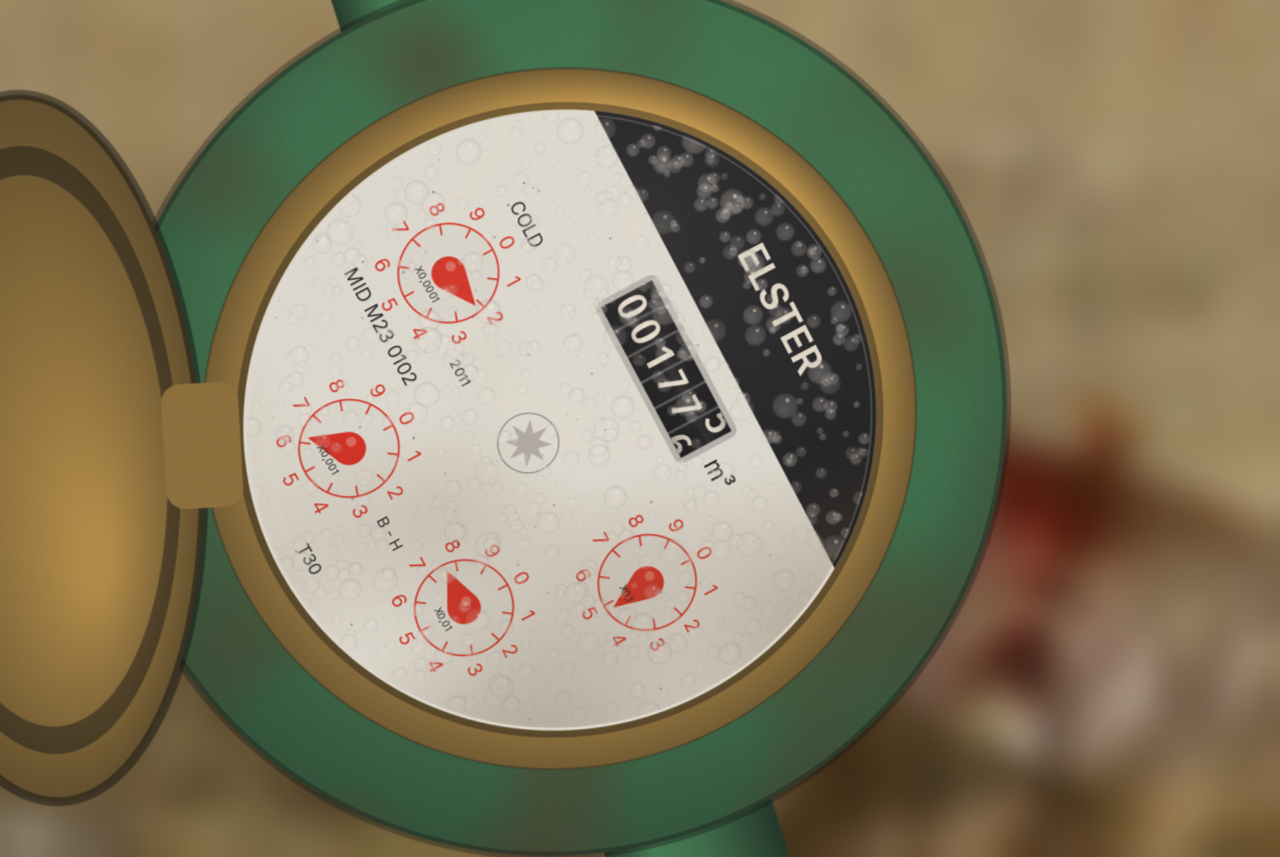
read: value=1775.4762 unit=m³
